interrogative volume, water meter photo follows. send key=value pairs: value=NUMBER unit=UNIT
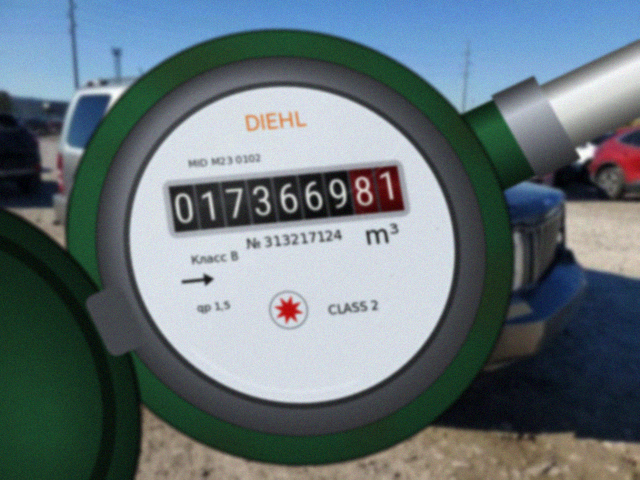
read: value=173669.81 unit=m³
